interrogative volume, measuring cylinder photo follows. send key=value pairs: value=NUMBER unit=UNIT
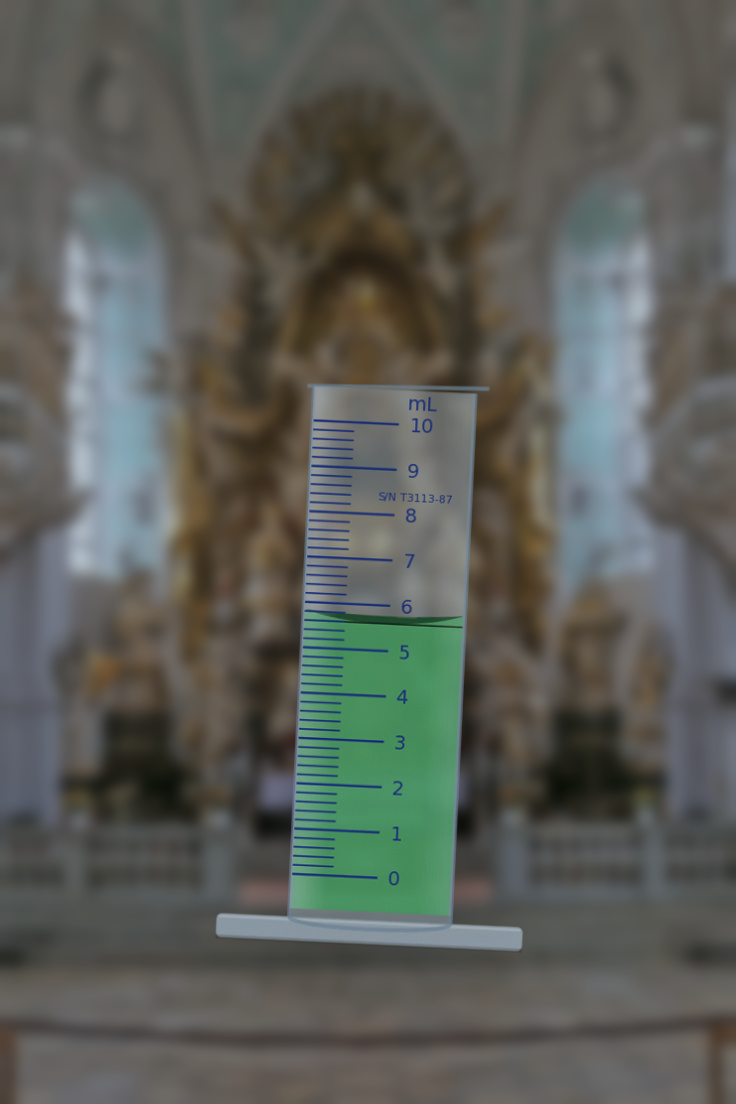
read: value=5.6 unit=mL
